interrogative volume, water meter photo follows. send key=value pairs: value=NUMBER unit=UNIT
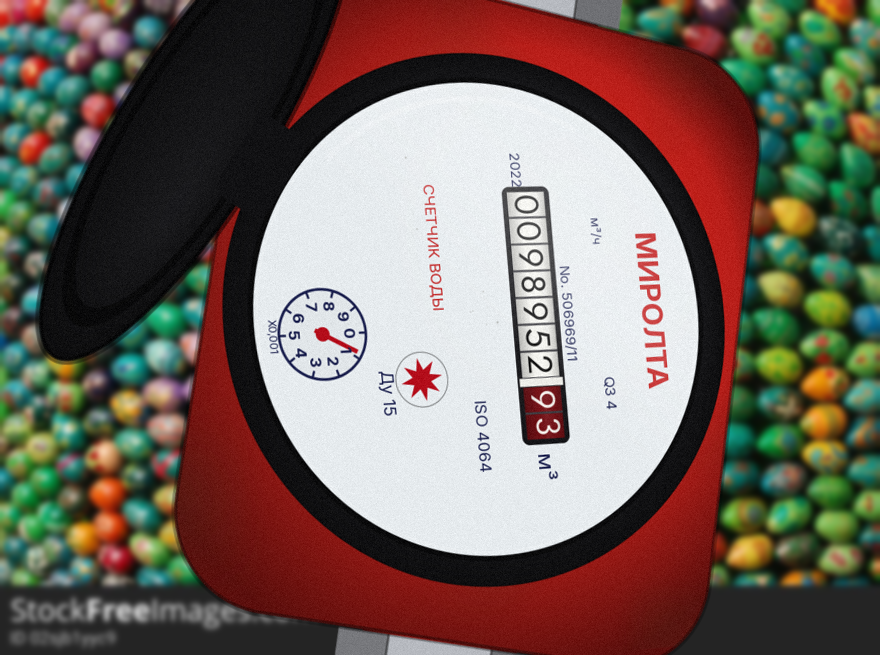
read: value=98952.930 unit=m³
